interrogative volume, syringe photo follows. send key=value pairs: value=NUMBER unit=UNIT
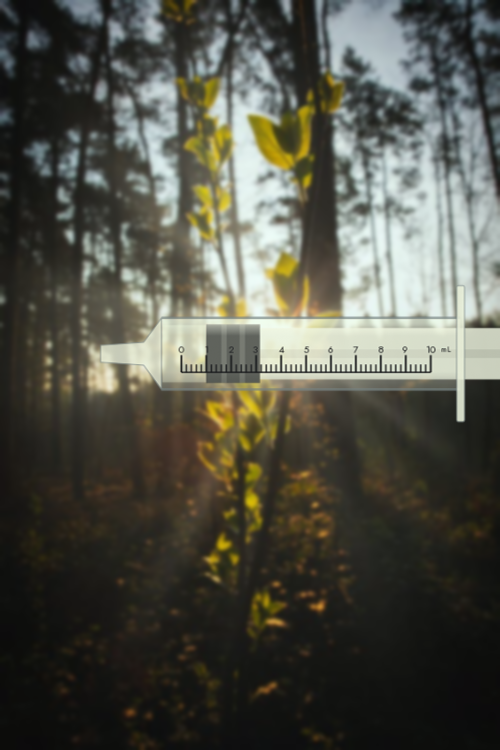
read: value=1 unit=mL
